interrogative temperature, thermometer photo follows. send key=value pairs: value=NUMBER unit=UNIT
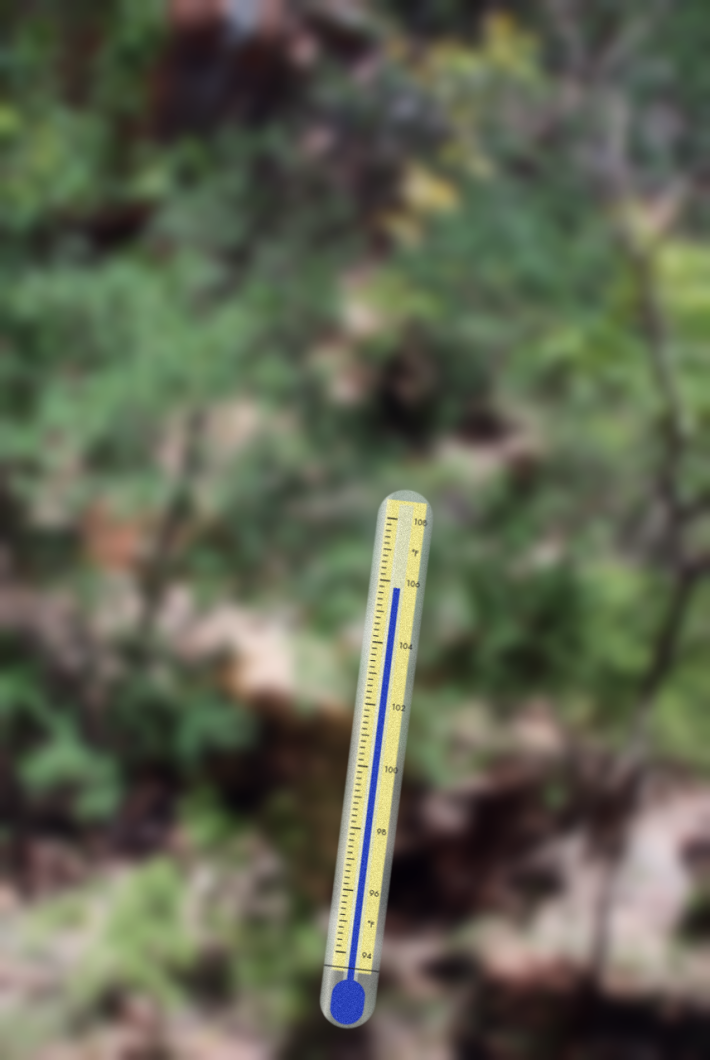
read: value=105.8 unit=°F
